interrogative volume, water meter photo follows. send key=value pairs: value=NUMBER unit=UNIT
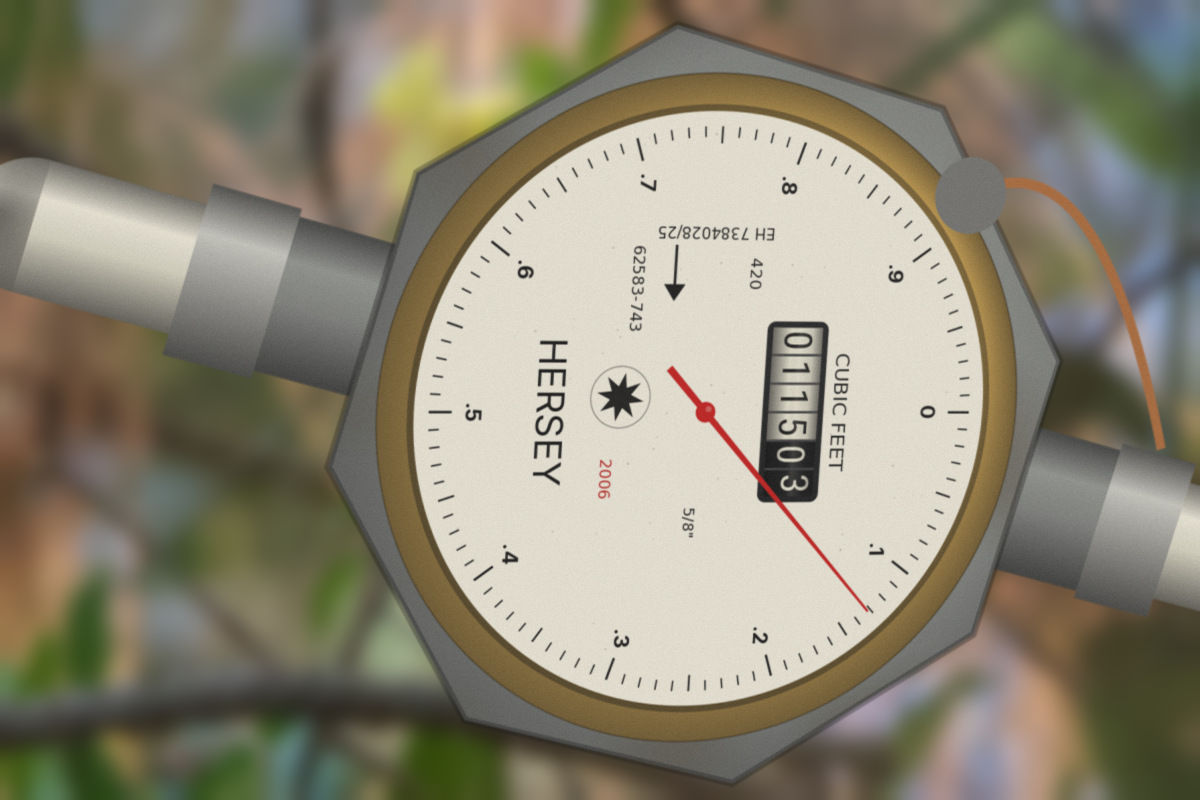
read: value=11503.13 unit=ft³
